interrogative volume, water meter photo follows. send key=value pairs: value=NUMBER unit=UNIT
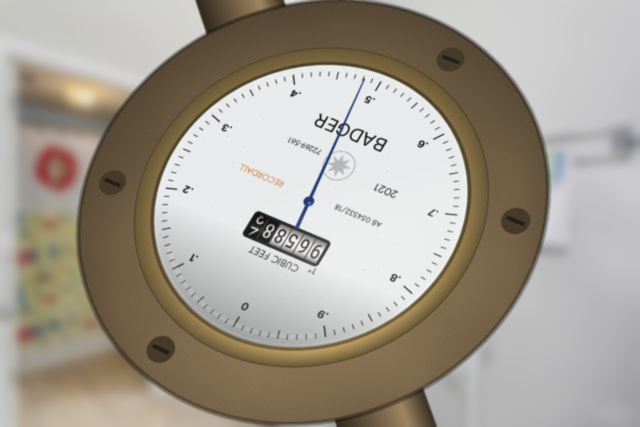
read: value=965882.48 unit=ft³
